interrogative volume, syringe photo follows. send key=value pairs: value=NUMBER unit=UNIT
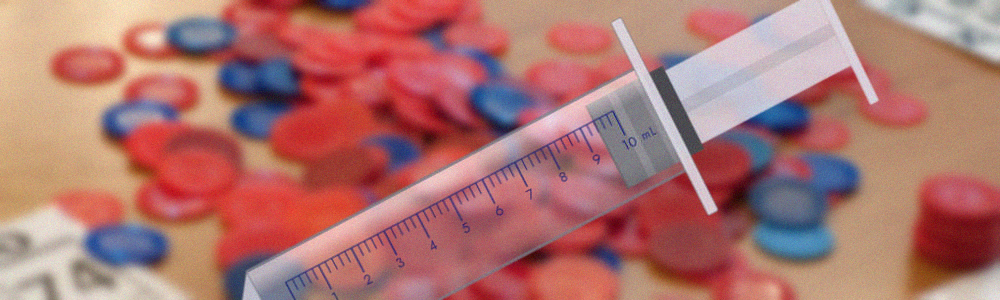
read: value=9.4 unit=mL
